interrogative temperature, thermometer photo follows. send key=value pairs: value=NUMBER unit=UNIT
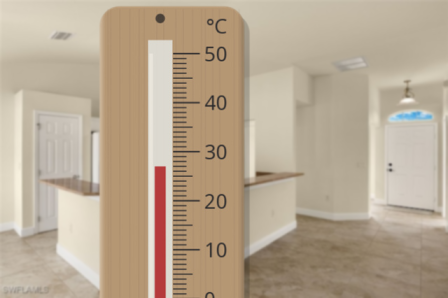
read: value=27 unit=°C
